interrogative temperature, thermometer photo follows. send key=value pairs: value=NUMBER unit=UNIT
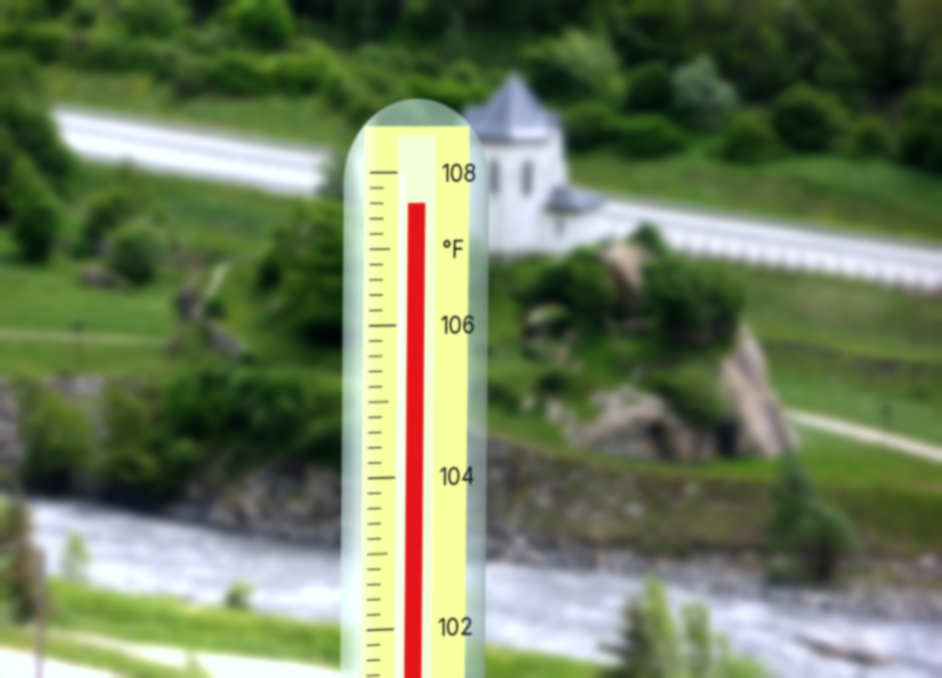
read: value=107.6 unit=°F
